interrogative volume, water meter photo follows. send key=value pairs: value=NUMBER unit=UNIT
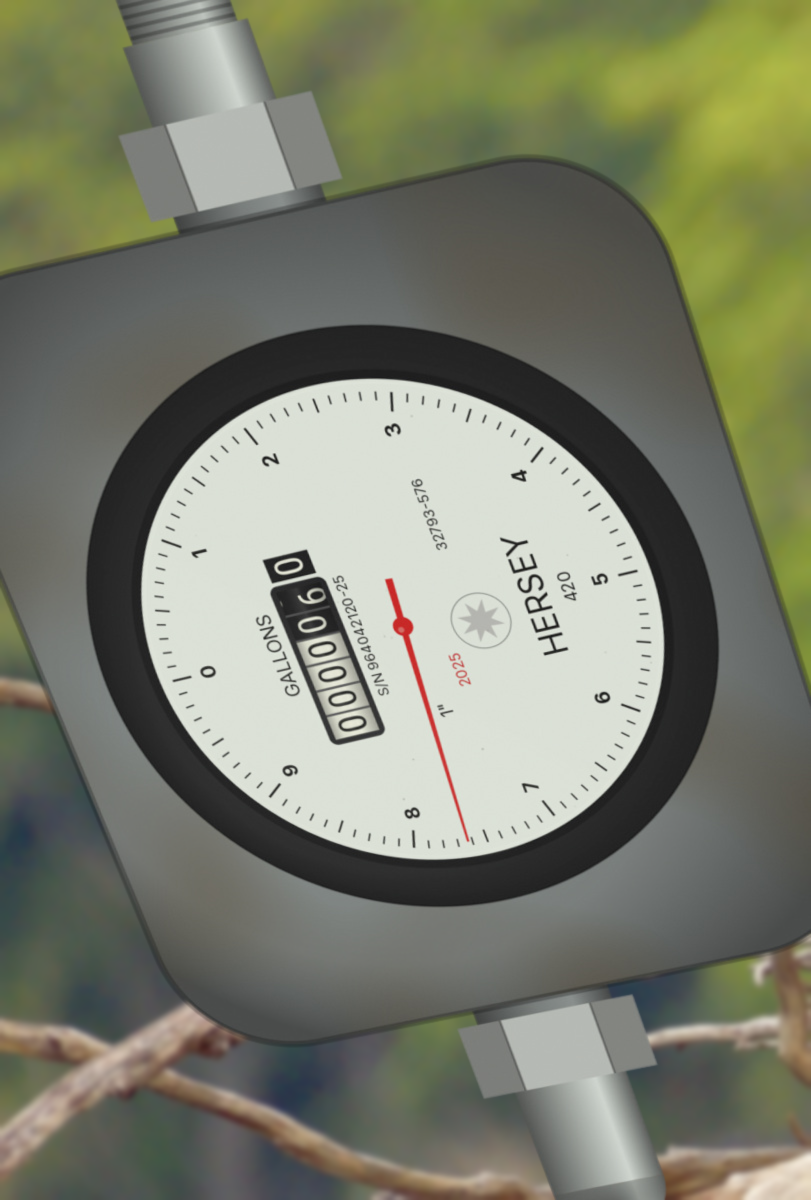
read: value=57.6 unit=gal
